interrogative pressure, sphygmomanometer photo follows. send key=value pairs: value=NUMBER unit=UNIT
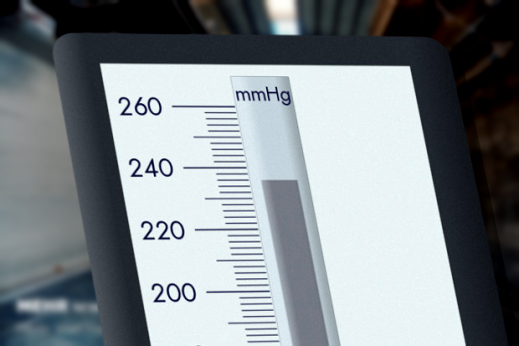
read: value=236 unit=mmHg
